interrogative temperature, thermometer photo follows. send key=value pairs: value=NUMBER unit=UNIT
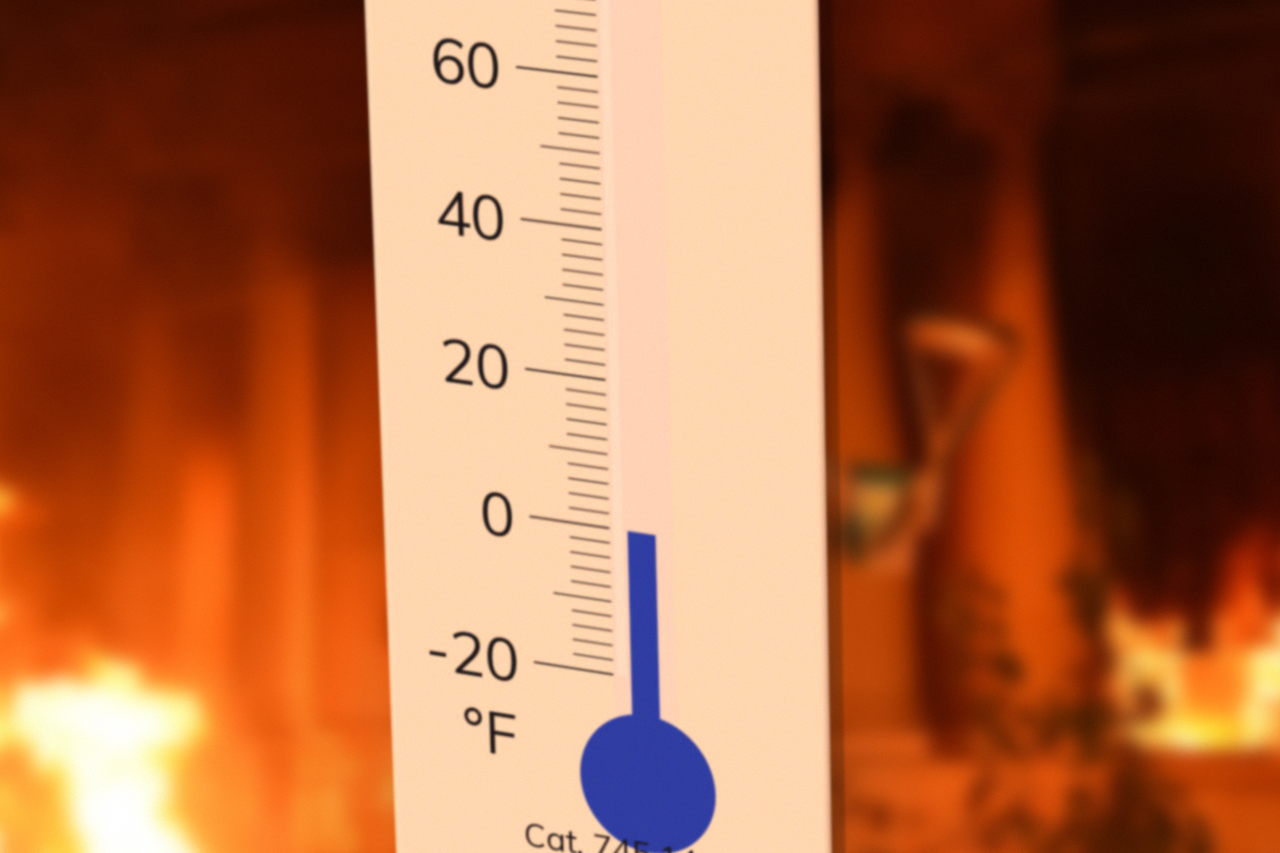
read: value=0 unit=°F
